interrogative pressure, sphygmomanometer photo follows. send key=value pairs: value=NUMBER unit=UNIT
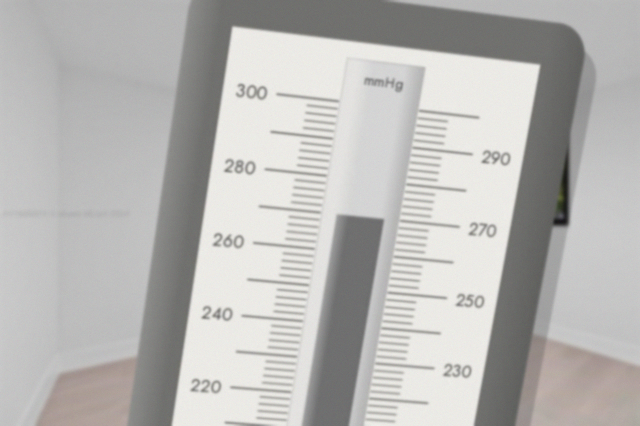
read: value=270 unit=mmHg
